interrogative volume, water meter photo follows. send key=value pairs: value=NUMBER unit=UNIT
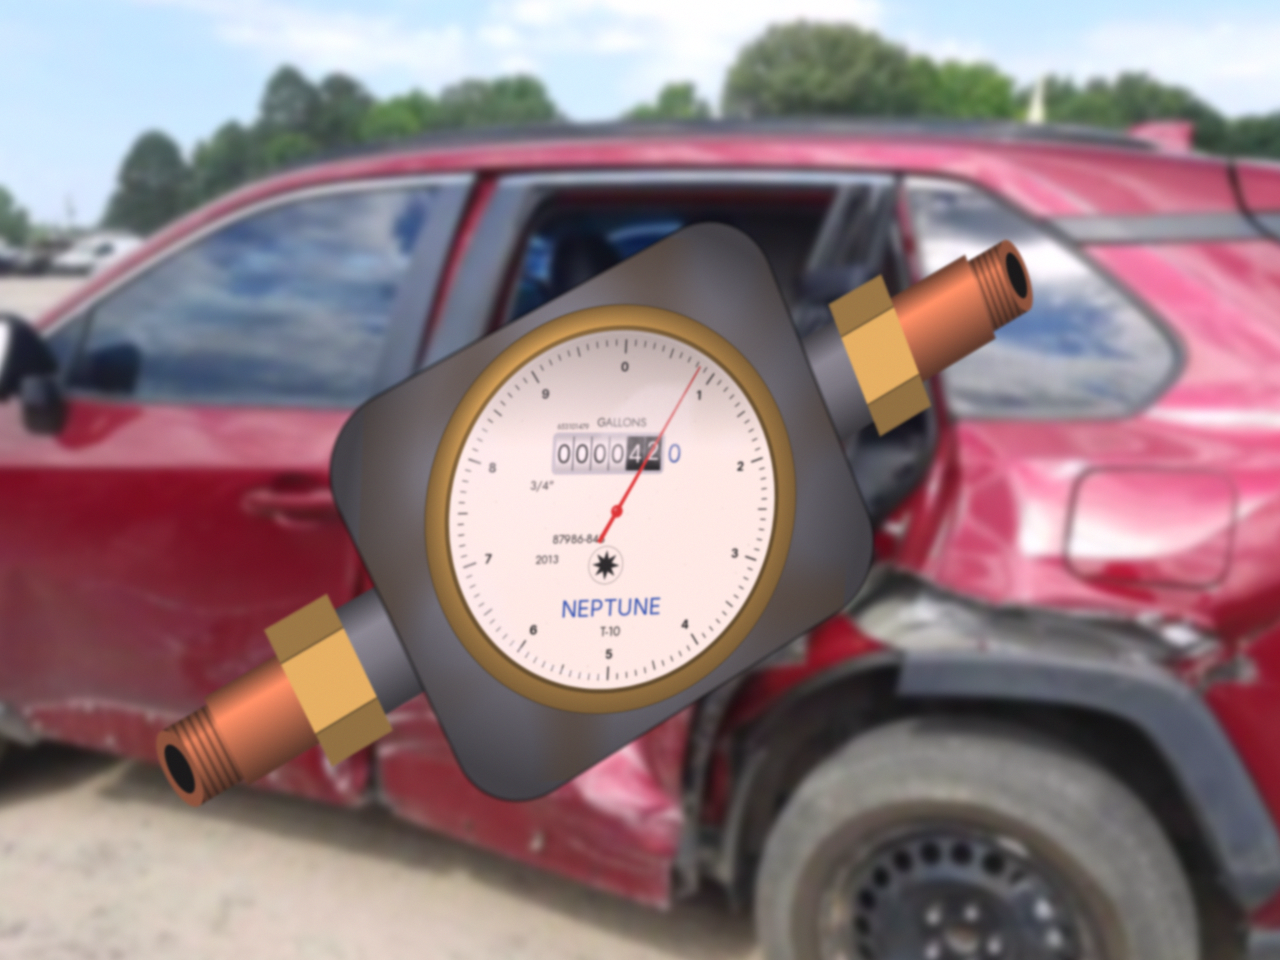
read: value=420.8 unit=gal
